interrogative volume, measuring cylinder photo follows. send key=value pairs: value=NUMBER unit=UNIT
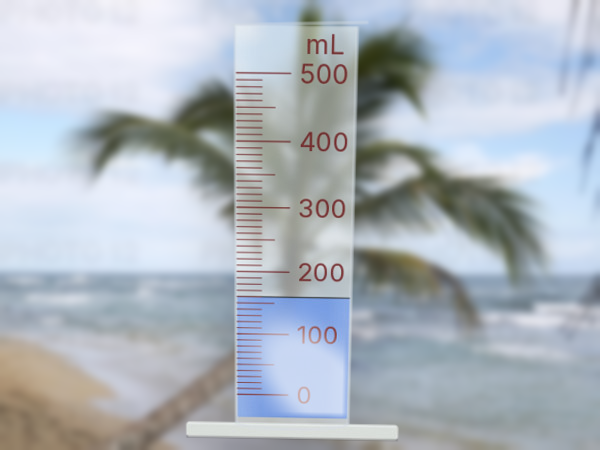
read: value=160 unit=mL
